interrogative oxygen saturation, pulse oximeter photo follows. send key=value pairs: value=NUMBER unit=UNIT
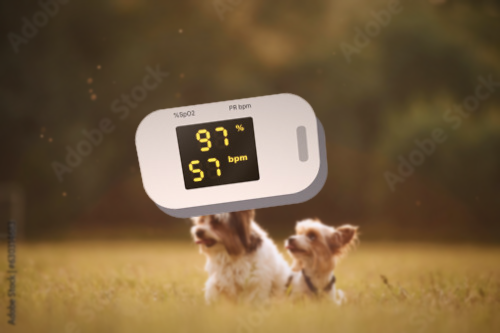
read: value=97 unit=%
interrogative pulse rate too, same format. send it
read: value=57 unit=bpm
